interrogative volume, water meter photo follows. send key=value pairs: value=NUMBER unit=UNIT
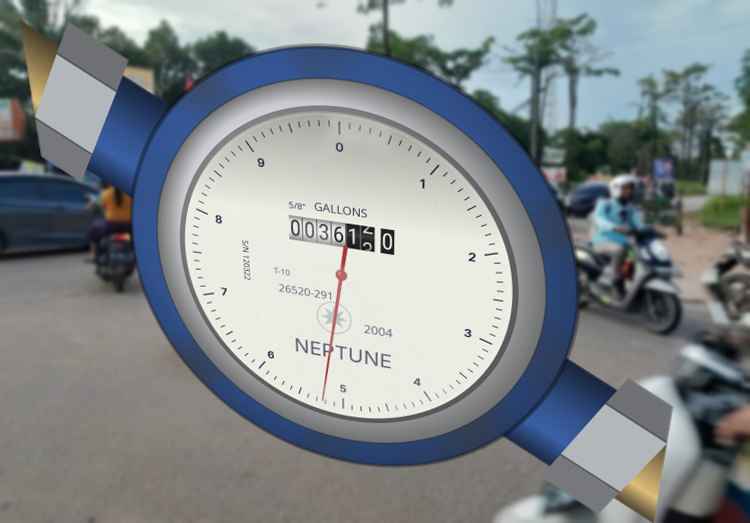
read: value=36125.2 unit=gal
